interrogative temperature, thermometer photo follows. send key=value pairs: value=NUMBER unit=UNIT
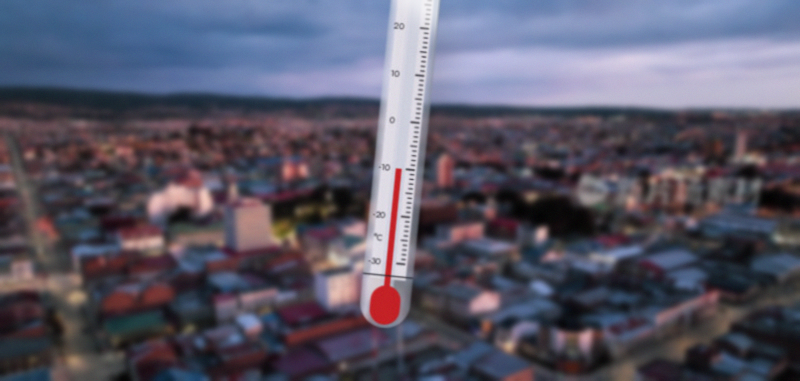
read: value=-10 unit=°C
